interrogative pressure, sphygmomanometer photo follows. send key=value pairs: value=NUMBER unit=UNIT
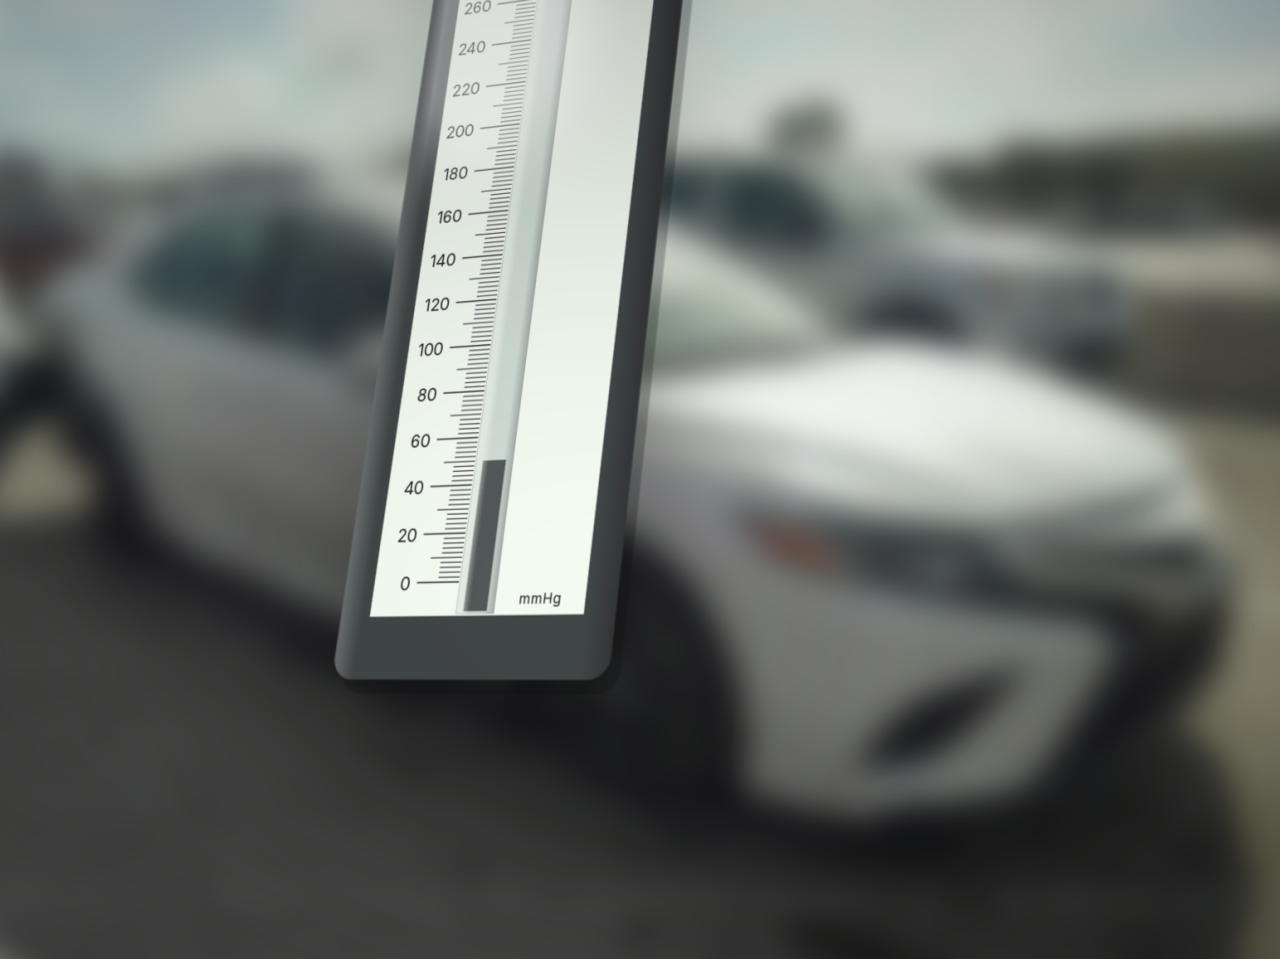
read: value=50 unit=mmHg
